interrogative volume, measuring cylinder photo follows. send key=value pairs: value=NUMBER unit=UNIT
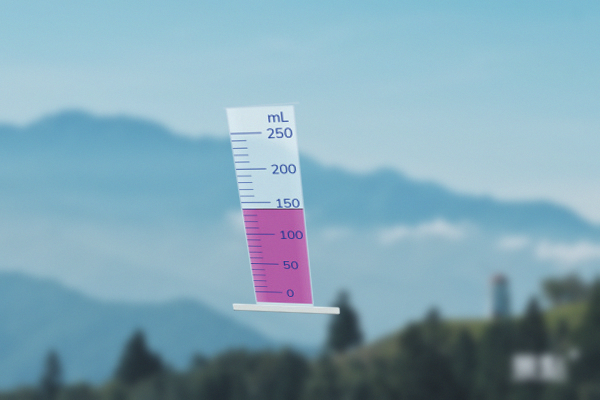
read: value=140 unit=mL
